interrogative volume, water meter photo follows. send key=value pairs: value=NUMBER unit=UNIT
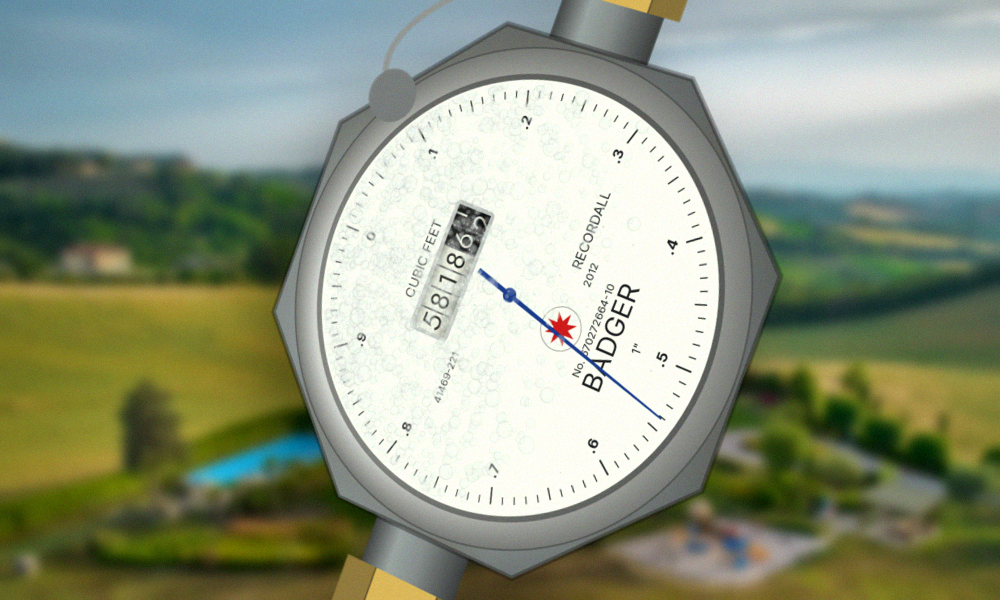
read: value=581861.54 unit=ft³
